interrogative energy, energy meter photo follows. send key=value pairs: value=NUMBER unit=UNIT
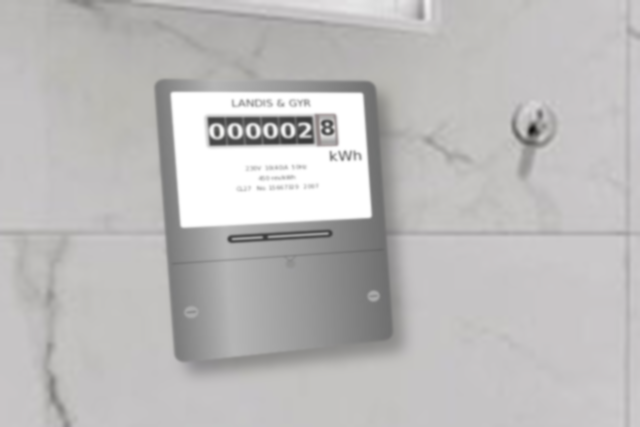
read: value=2.8 unit=kWh
